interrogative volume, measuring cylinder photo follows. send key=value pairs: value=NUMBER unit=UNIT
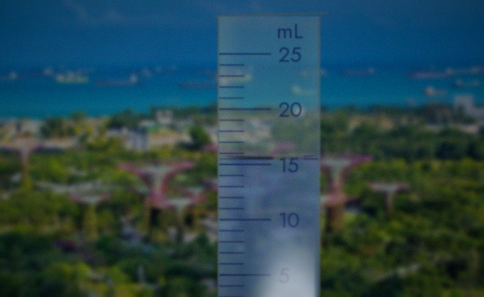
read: value=15.5 unit=mL
